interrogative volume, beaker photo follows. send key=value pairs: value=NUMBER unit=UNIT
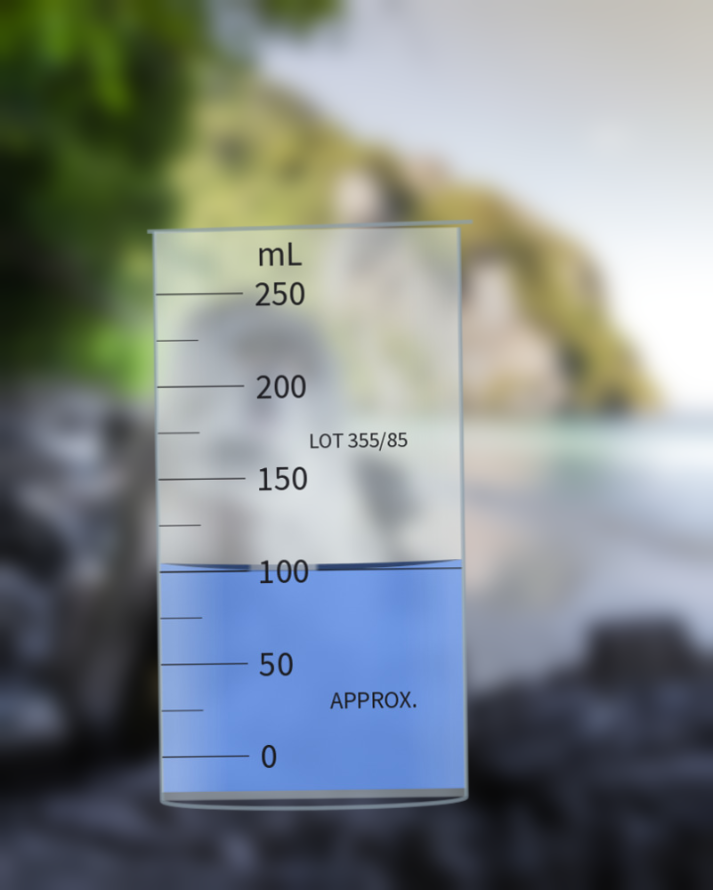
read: value=100 unit=mL
